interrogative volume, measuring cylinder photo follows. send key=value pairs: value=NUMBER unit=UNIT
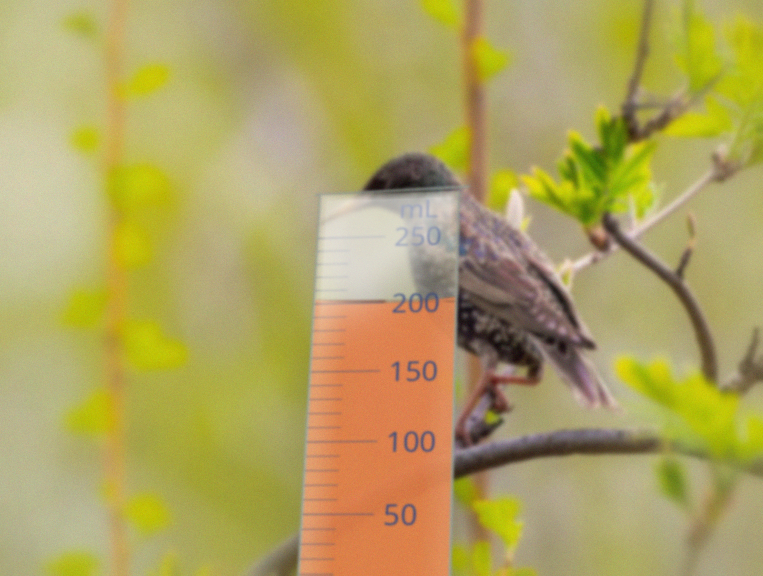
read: value=200 unit=mL
